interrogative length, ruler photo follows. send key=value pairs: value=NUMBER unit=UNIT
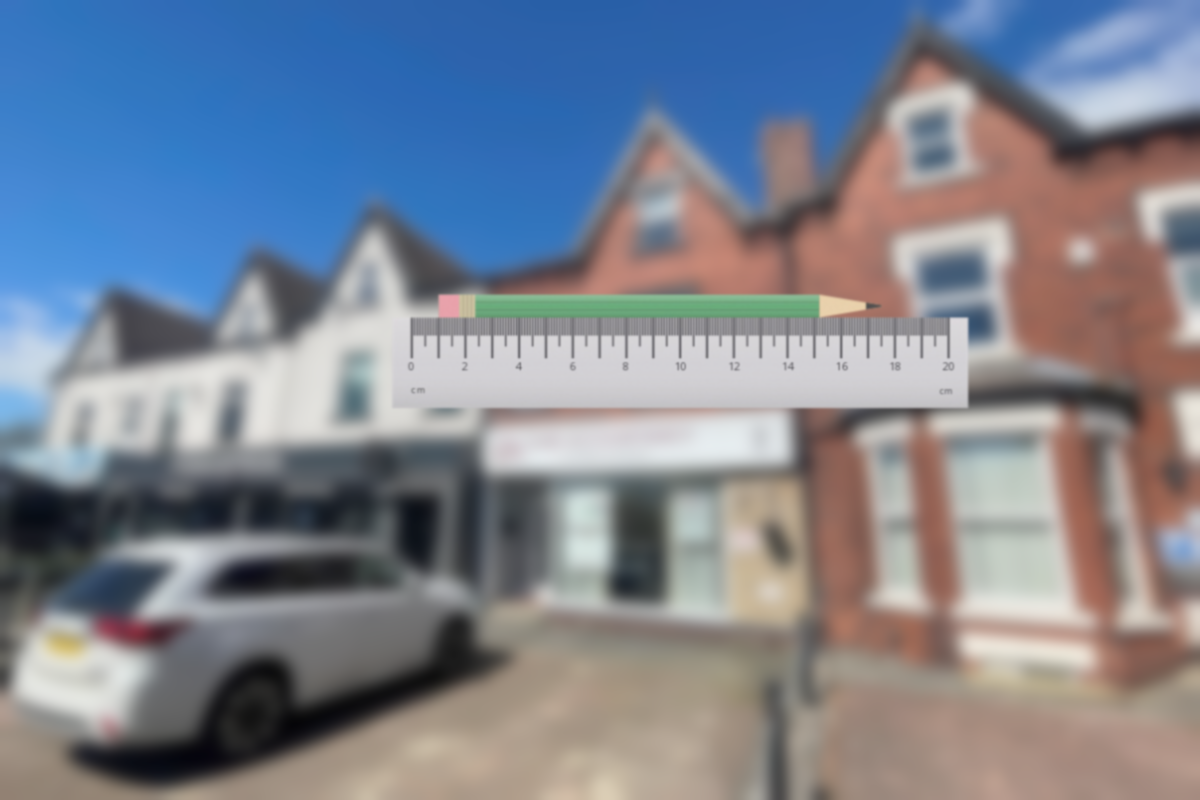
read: value=16.5 unit=cm
